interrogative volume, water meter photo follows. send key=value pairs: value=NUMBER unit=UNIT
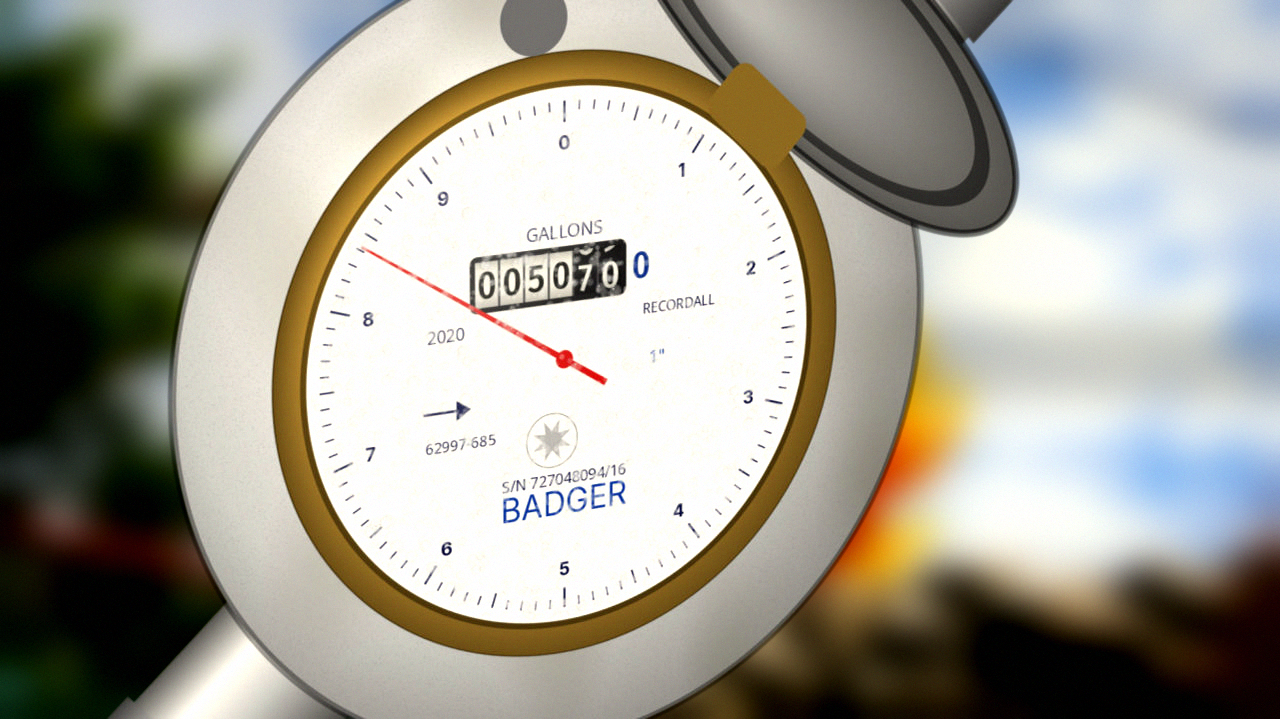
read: value=50698.4 unit=gal
